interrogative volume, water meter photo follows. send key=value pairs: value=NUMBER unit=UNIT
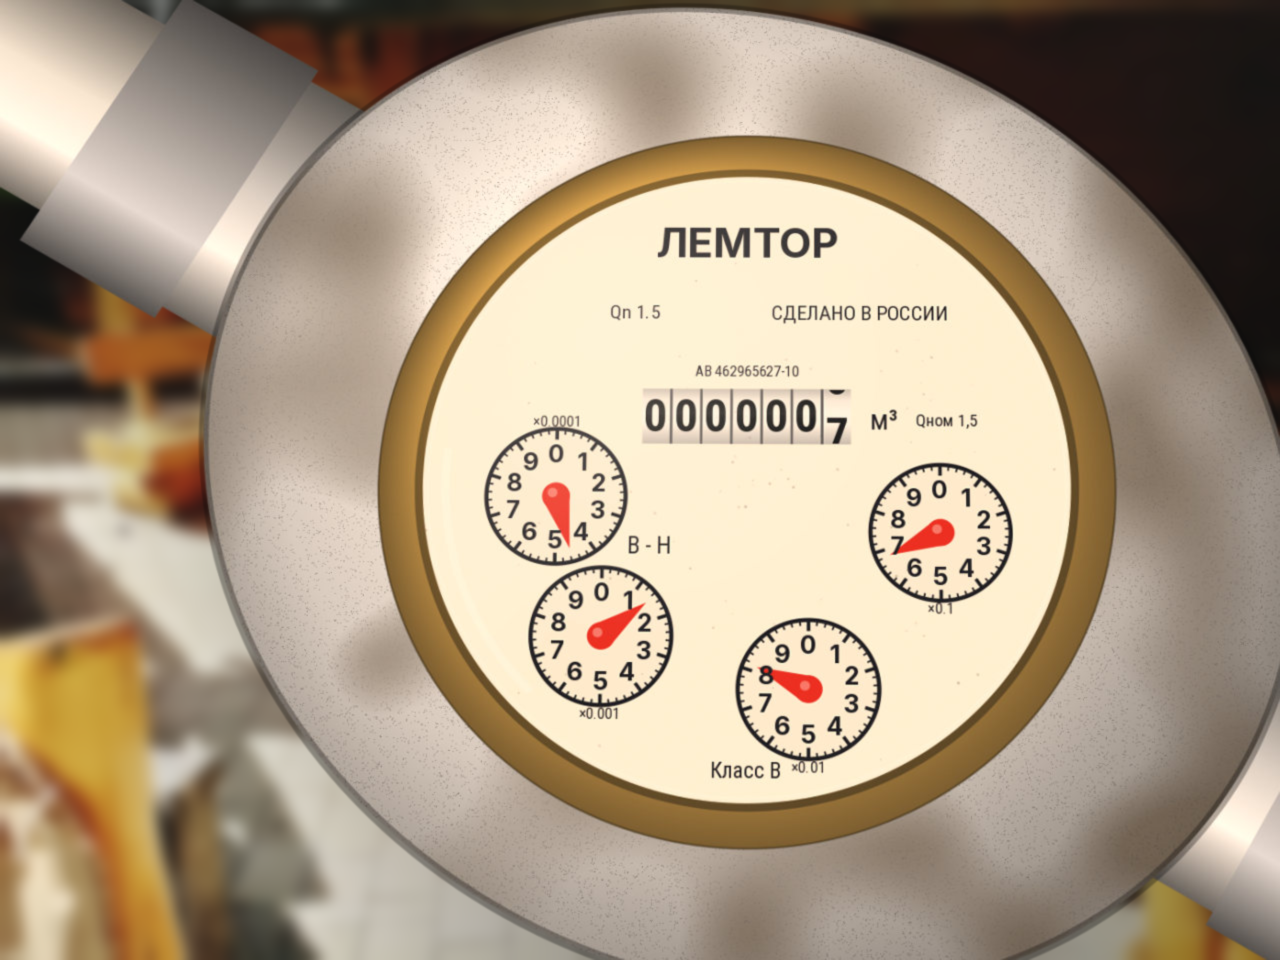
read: value=6.6814 unit=m³
